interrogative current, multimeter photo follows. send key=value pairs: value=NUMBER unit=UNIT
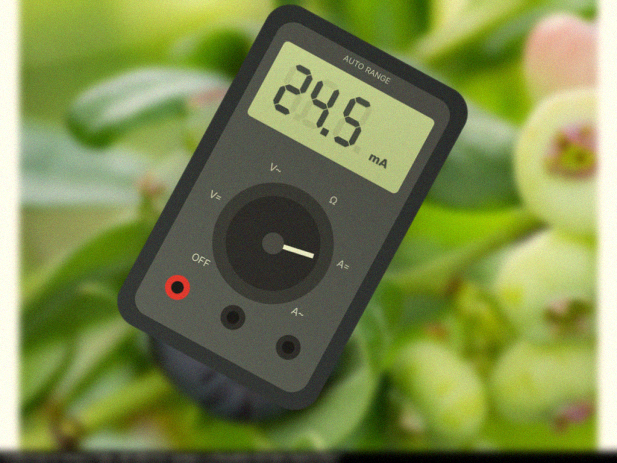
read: value=24.5 unit=mA
